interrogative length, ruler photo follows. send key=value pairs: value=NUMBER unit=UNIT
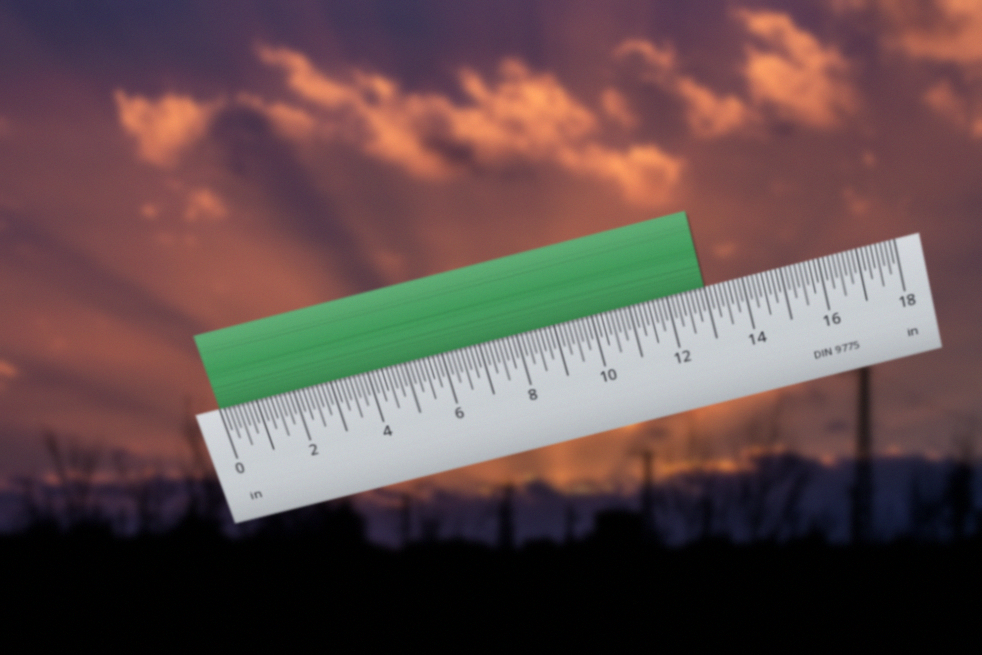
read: value=13 unit=in
